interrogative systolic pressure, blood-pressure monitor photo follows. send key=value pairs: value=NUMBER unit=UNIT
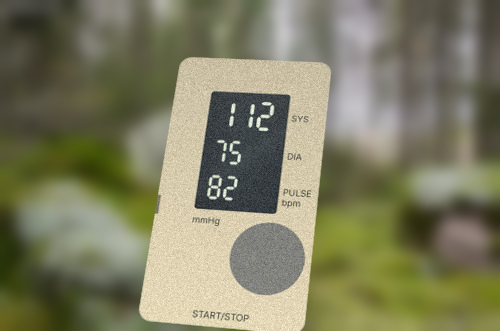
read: value=112 unit=mmHg
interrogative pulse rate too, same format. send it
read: value=82 unit=bpm
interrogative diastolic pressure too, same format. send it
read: value=75 unit=mmHg
